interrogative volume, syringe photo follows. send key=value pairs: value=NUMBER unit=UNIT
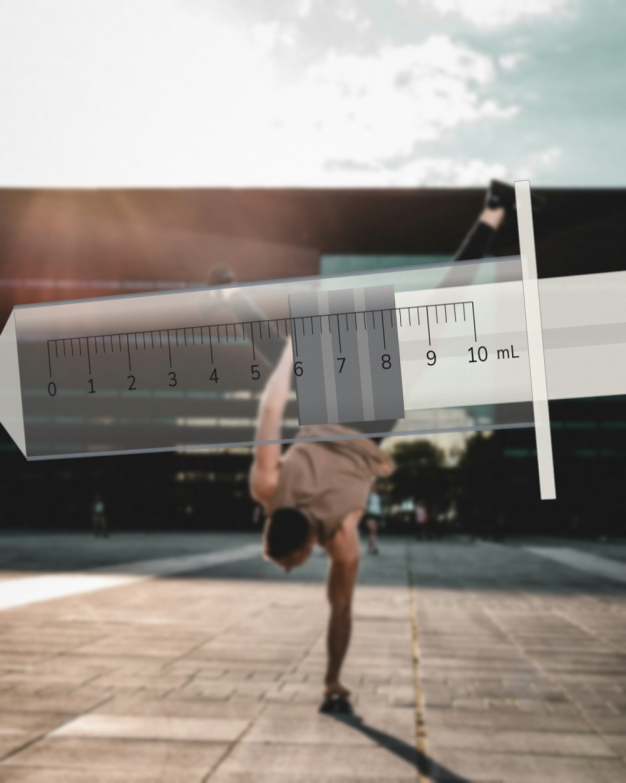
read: value=5.9 unit=mL
